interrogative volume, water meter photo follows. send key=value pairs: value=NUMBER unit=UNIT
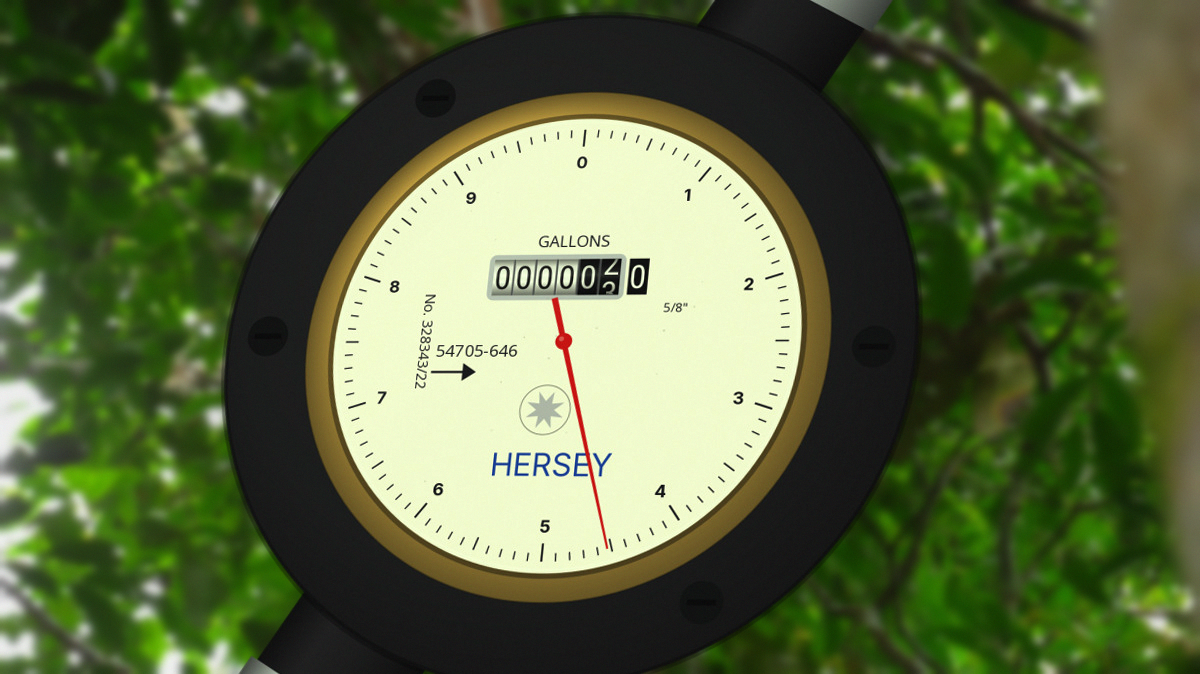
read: value=24.5 unit=gal
